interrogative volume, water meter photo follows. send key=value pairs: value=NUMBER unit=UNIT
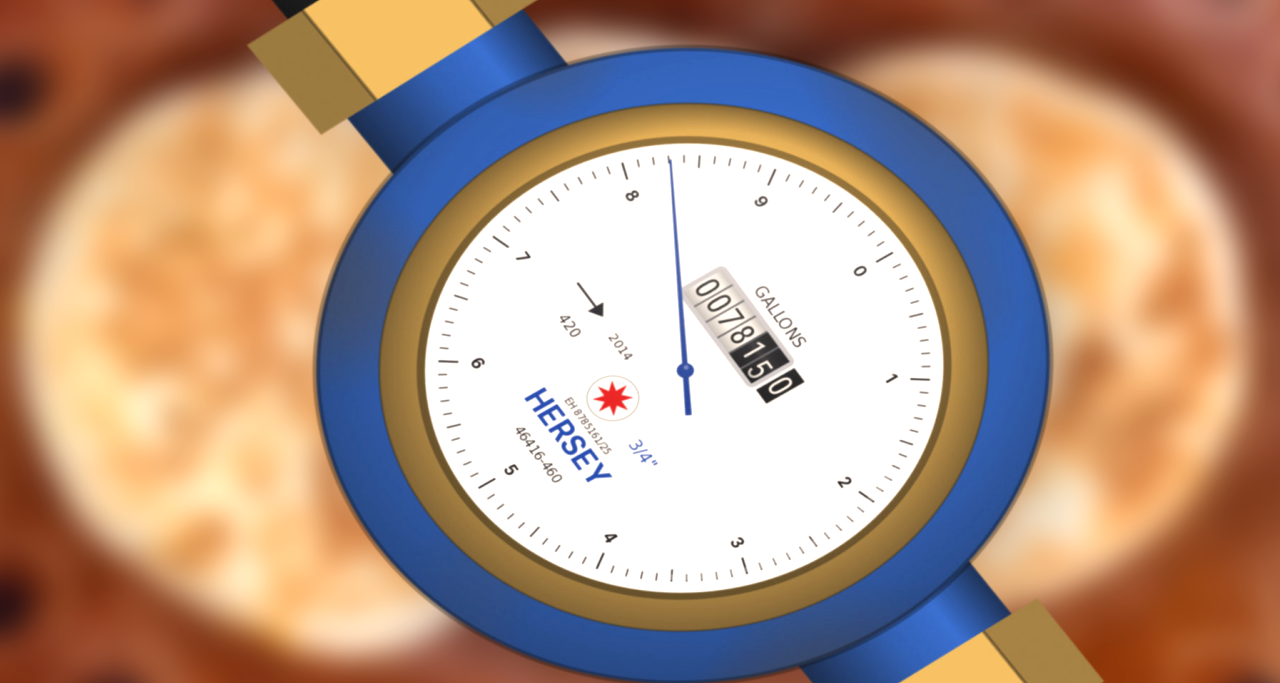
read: value=78148.3 unit=gal
